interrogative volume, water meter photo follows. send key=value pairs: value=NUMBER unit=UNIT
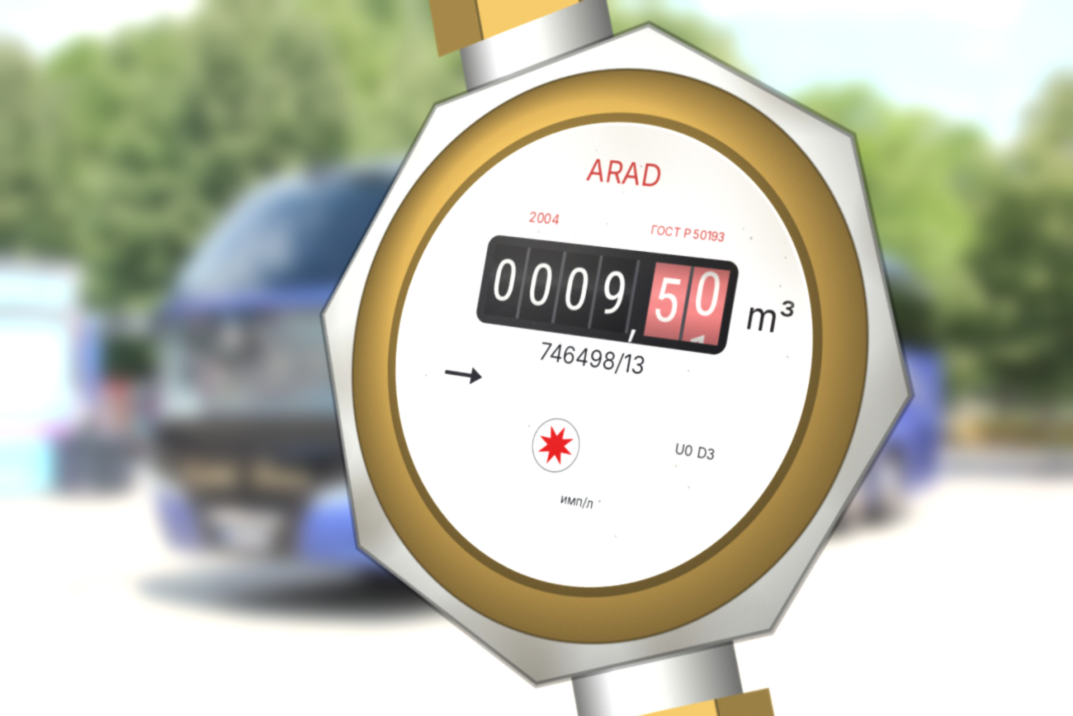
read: value=9.50 unit=m³
